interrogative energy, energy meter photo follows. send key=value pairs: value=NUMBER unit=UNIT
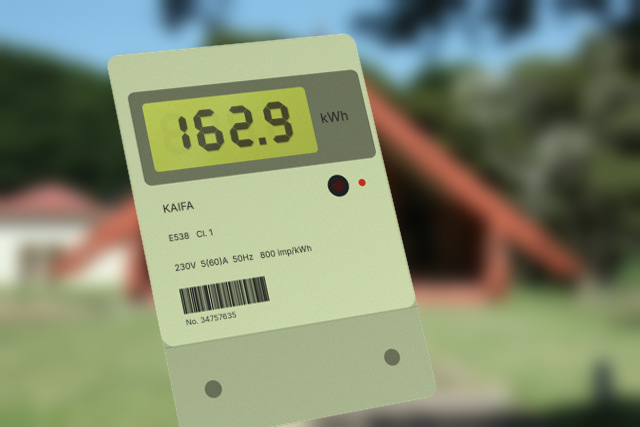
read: value=162.9 unit=kWh
